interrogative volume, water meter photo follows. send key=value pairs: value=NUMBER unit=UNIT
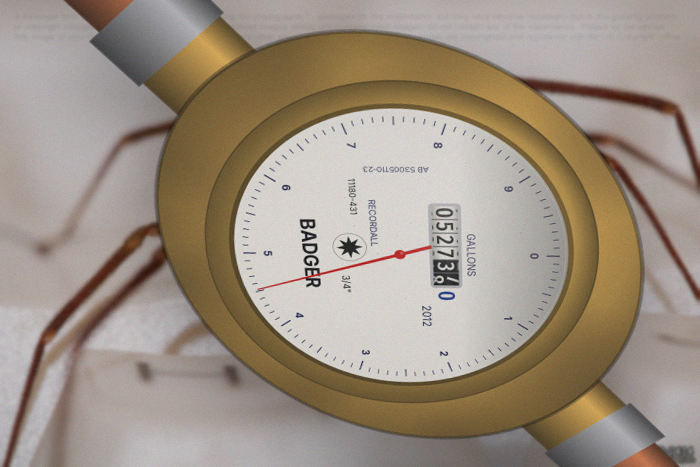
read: value=527374.5 unit=gal
